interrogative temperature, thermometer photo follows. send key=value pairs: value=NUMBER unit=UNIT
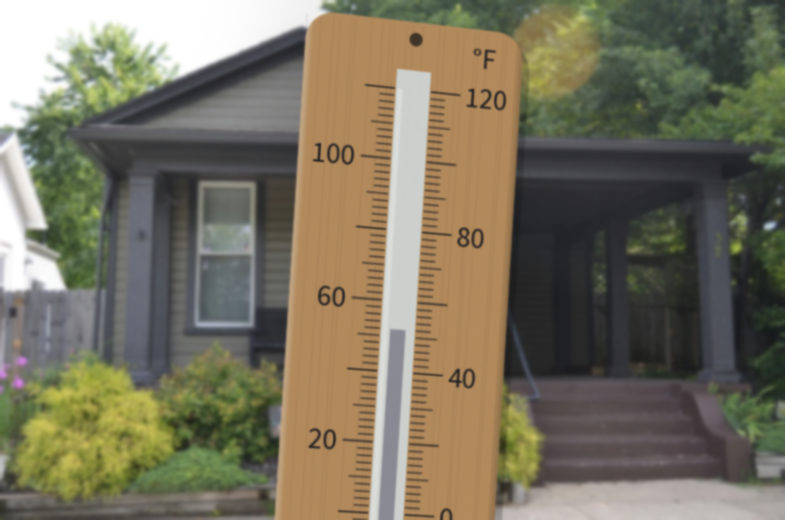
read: value=52 unit=°F
